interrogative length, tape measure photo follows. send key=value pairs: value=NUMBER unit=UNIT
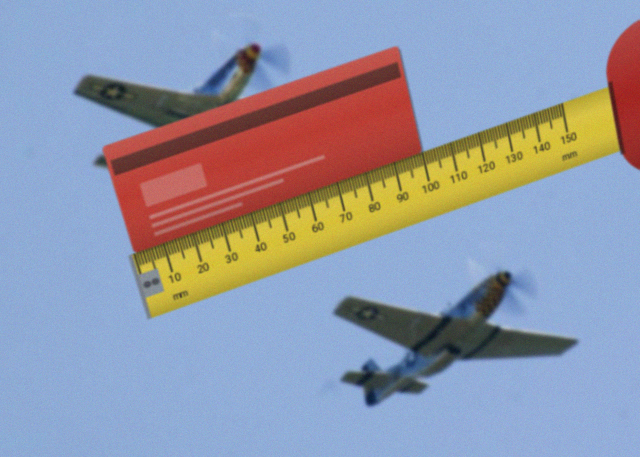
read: value=100 unit=mm
